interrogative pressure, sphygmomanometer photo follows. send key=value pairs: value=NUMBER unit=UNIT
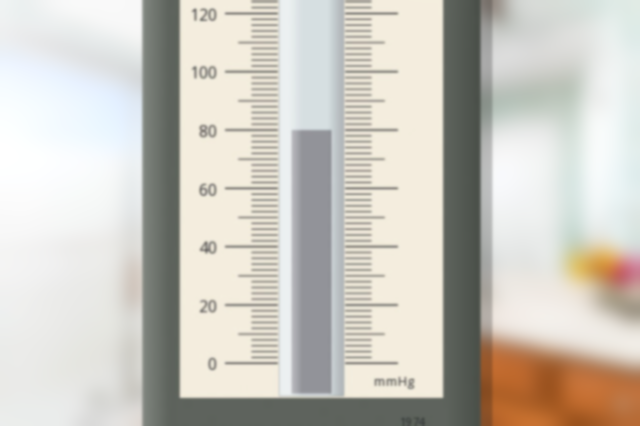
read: value=80 unit=mmHg
